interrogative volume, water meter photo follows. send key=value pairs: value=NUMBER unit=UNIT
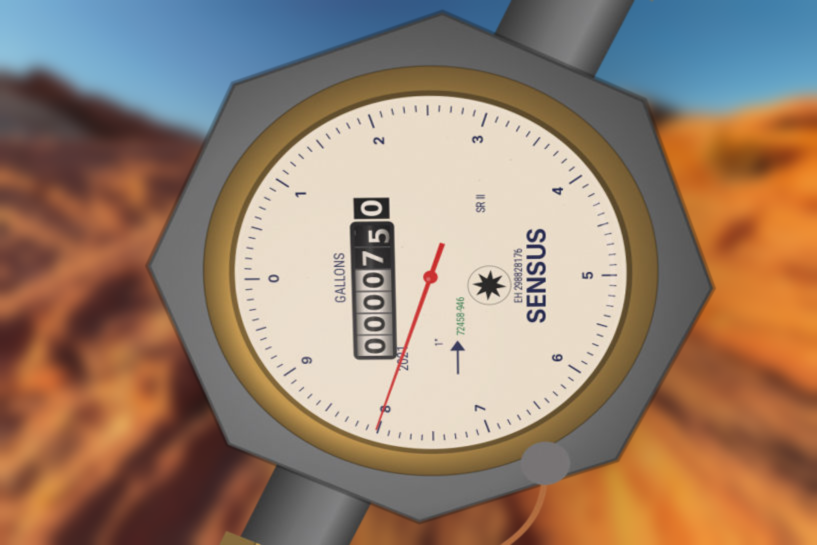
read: value=748.0 unit=gal
